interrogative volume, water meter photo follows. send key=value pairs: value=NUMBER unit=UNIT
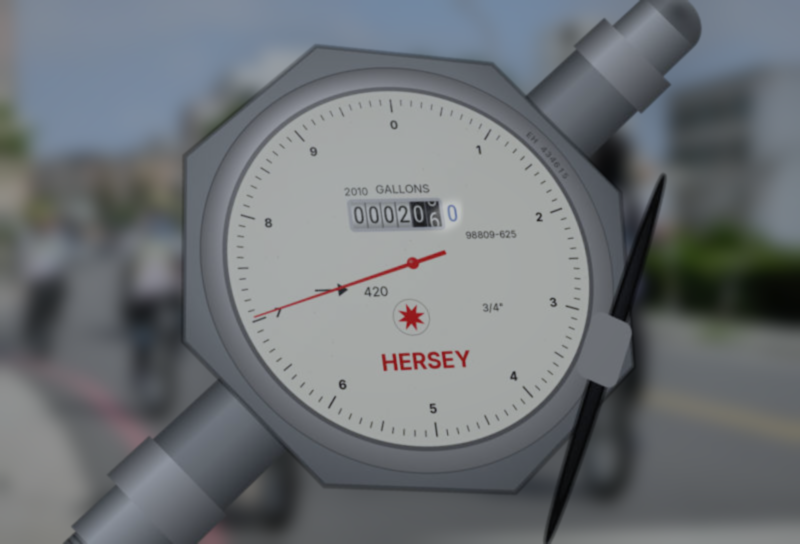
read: value=2057.0 unit=gal
